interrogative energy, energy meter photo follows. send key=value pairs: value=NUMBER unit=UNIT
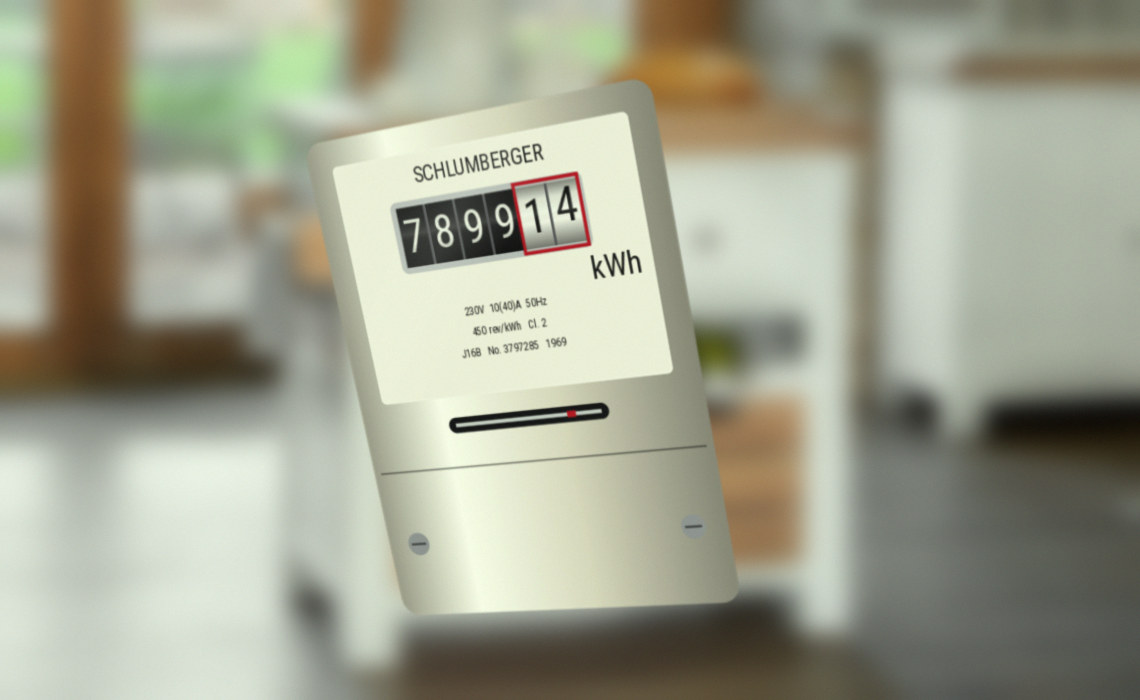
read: value=7899.14 unit=kWh
